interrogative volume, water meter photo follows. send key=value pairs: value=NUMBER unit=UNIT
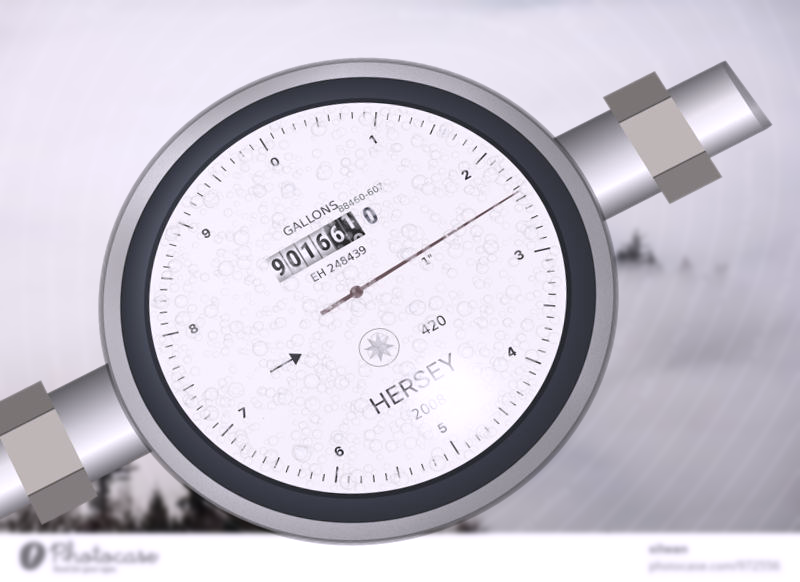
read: value=9016612.4 unit=gal
